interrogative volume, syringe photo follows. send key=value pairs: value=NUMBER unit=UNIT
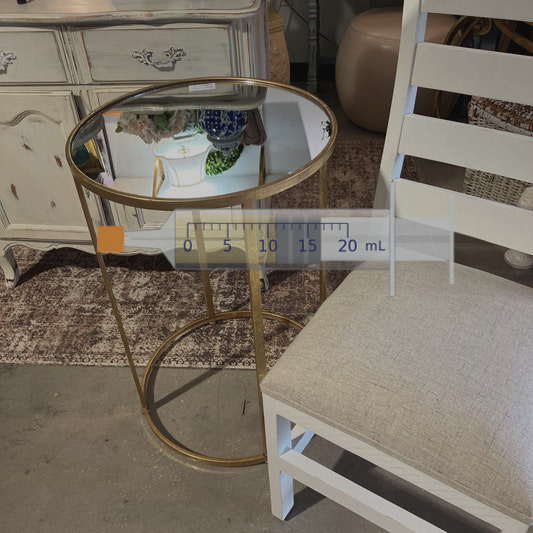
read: value=11 unit=mL
